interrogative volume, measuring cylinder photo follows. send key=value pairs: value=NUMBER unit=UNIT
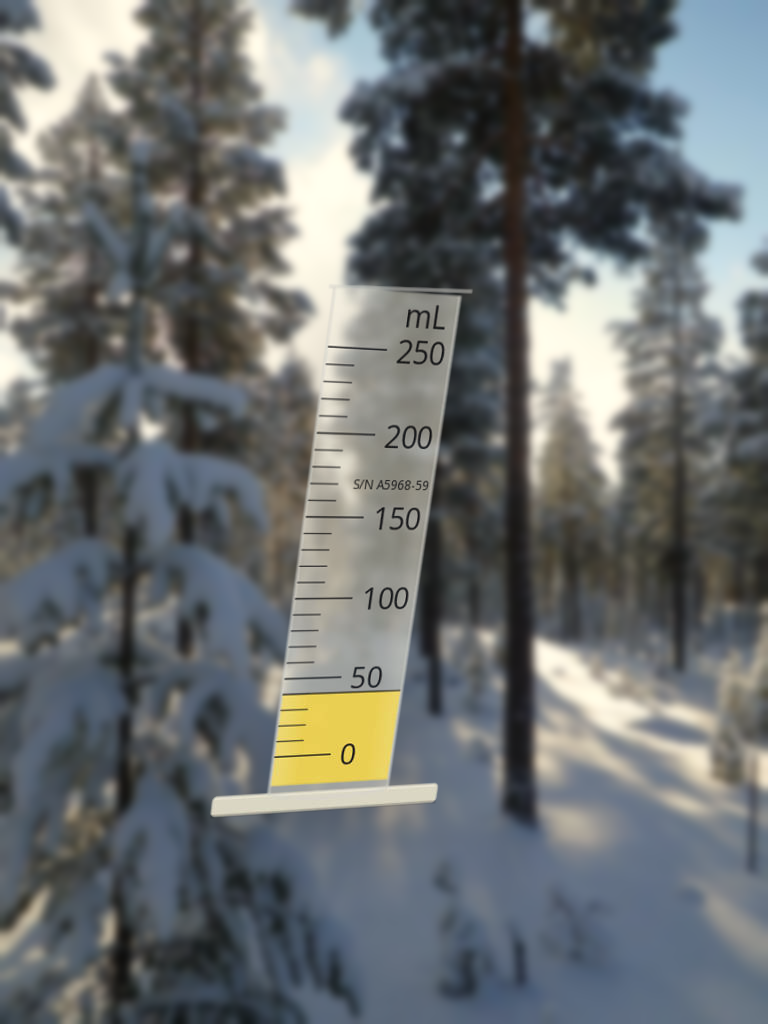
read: value=40 unit=mL
